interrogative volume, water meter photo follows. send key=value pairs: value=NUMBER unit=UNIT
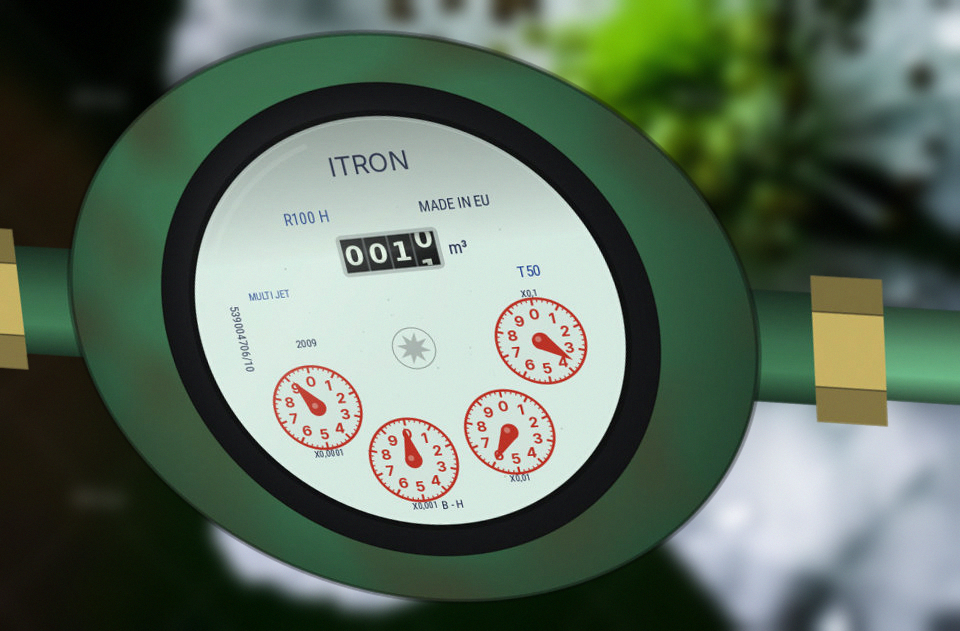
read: value=10.3599 unit=m³
